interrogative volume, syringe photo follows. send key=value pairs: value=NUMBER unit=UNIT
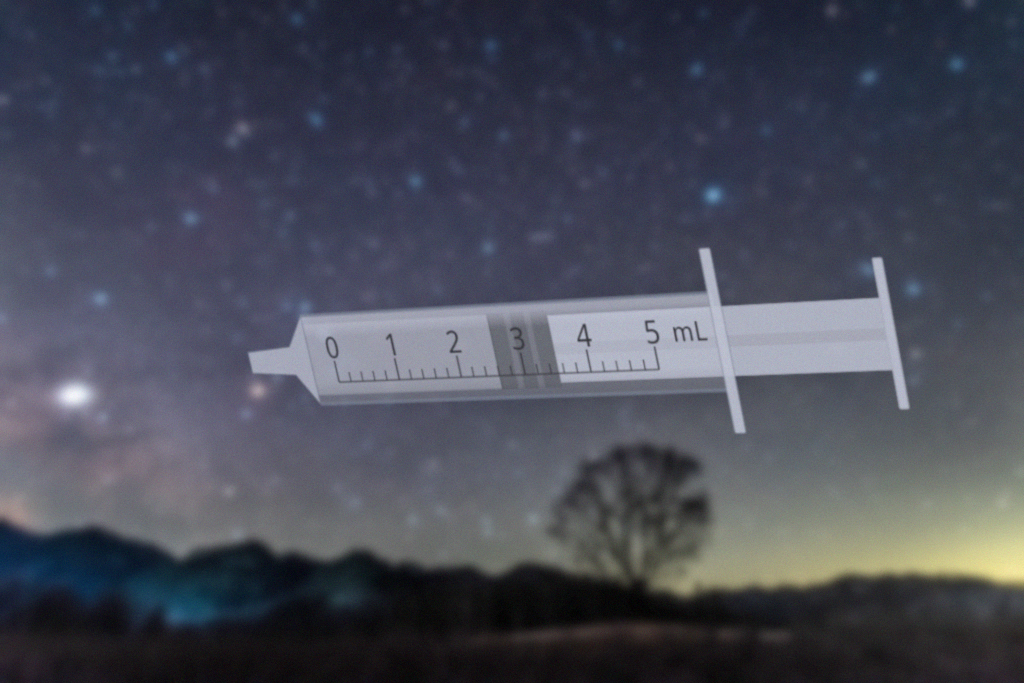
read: value=2.6 unit=mL
